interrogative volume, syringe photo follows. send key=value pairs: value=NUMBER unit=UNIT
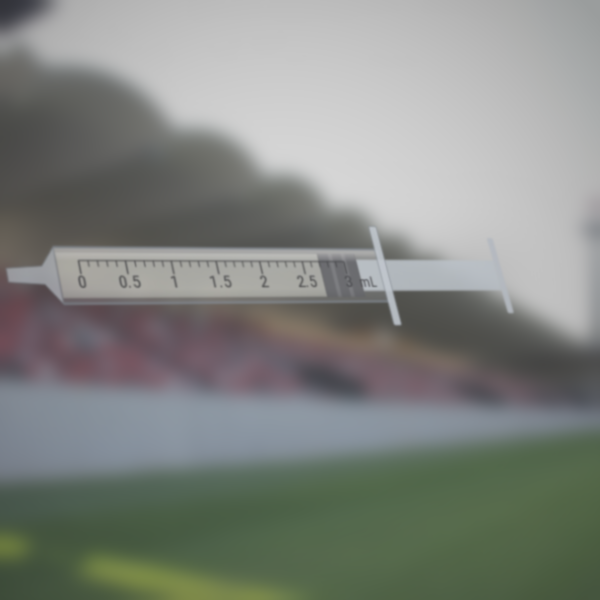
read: value=2.7 unit=mL
